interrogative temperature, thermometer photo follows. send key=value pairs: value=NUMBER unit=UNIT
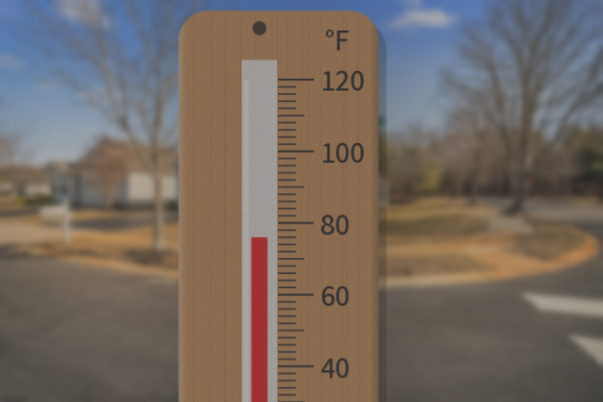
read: value=76 unit=°F
